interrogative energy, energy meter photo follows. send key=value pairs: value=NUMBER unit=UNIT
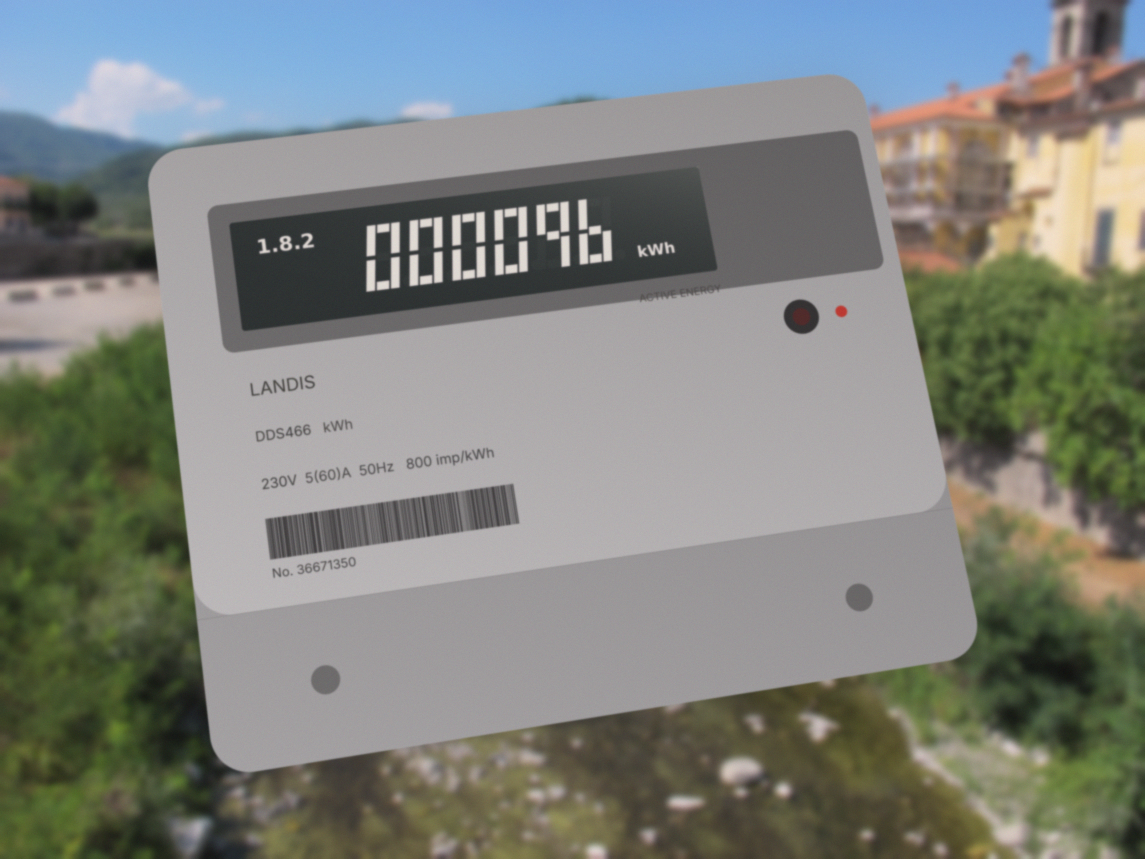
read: value=96 unit=kWh
